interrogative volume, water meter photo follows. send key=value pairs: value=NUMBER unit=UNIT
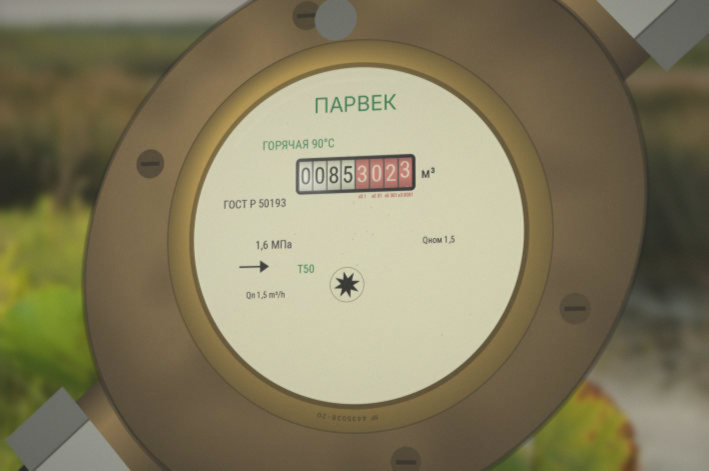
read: value=85.3023 unit=m³
